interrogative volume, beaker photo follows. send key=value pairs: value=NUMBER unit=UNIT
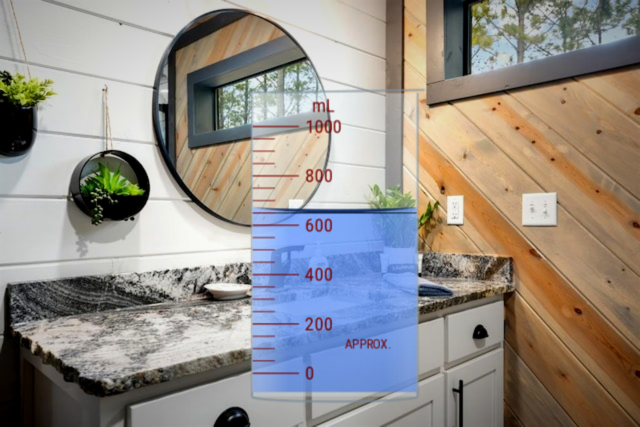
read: value=650 unit=mL
